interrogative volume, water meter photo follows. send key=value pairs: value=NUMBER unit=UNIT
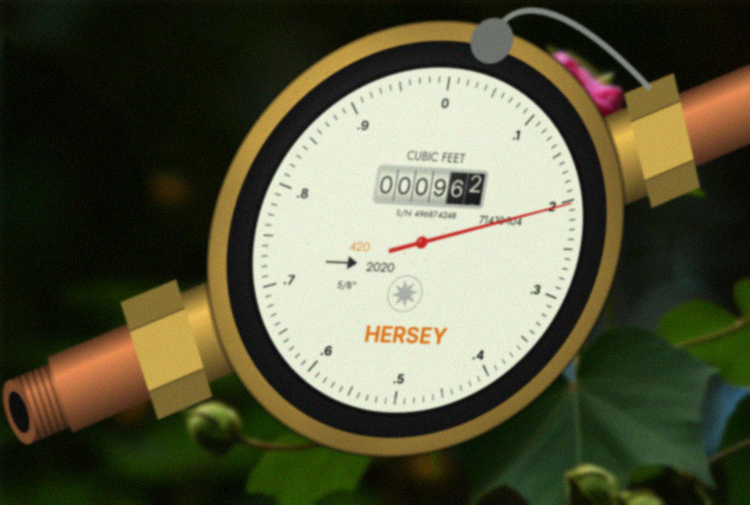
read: value=962.20 unit=ft³
